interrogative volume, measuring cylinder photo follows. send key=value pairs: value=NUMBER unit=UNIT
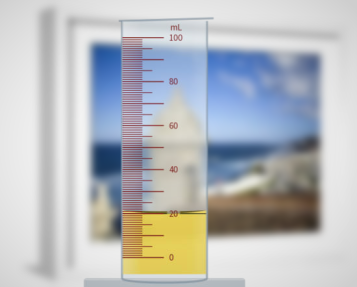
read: value=20 unit=mL
